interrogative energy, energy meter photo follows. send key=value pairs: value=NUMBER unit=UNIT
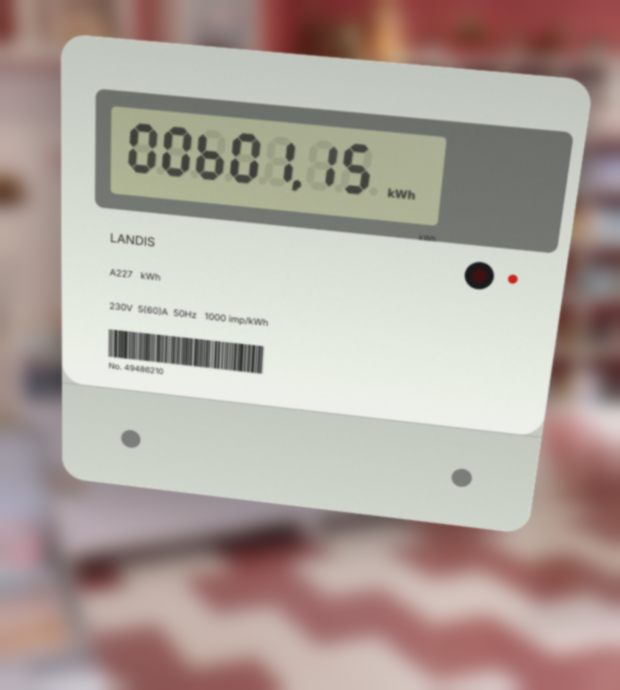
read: value=601.15 unit=kWh
